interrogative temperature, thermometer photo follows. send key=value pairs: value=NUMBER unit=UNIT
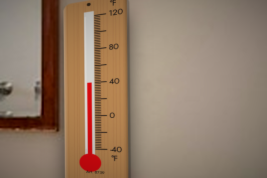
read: value=40 unit=°F
